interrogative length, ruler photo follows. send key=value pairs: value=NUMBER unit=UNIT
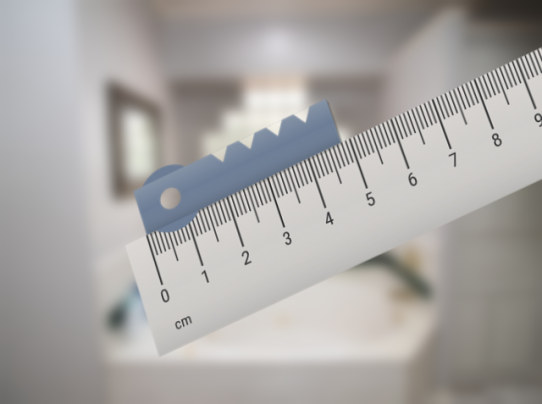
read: value=4.8 unit=cm
